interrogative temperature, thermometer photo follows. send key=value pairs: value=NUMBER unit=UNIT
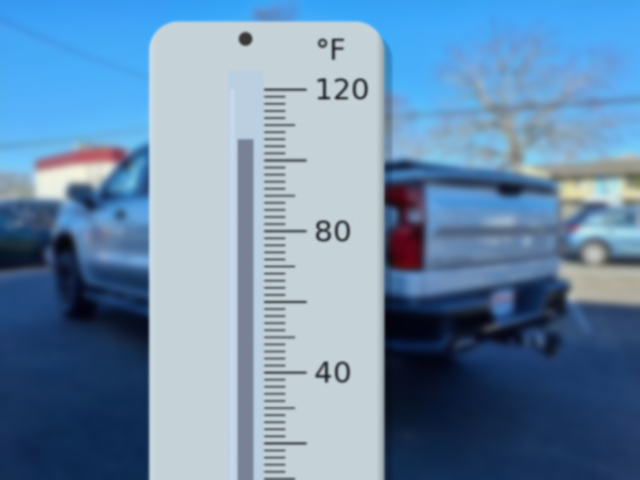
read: value=106 unit=°F
